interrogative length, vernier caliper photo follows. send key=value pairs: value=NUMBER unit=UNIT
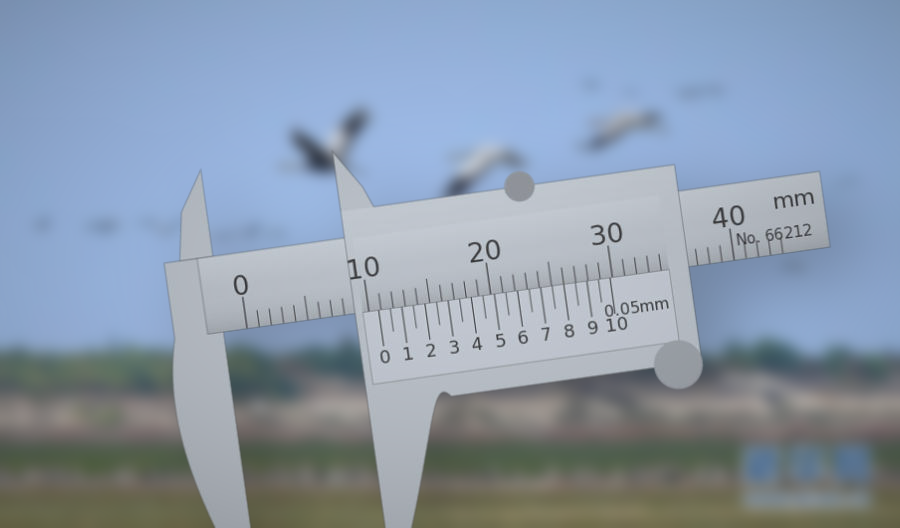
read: value=10.8 unit=mm
